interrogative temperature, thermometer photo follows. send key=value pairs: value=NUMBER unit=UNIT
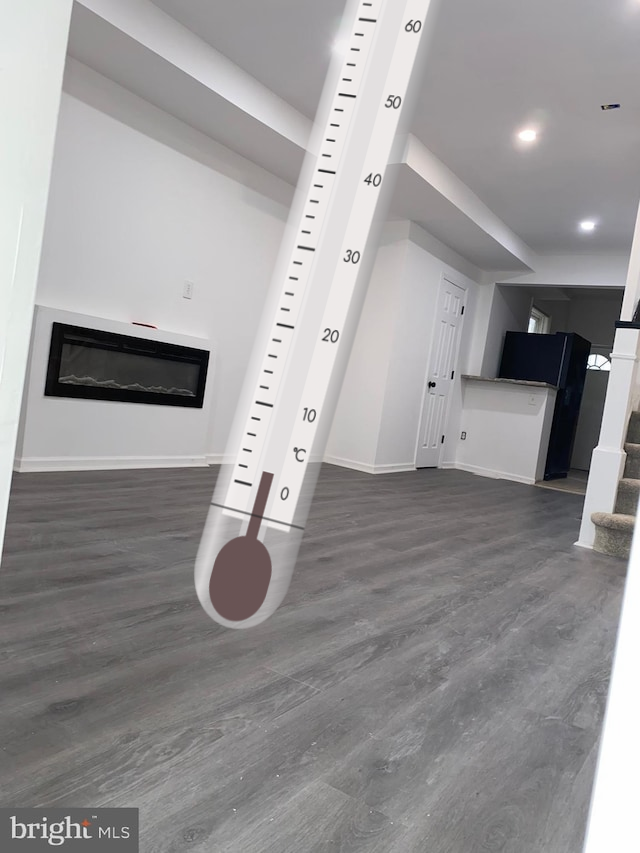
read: value=2 unit=°C
